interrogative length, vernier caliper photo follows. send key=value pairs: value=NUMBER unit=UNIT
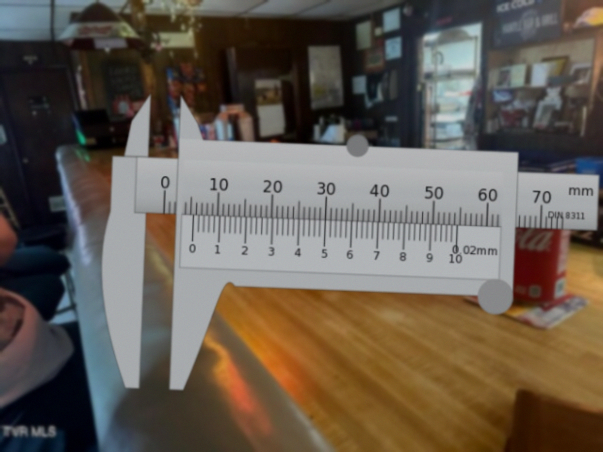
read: value=5.5 unit=mm
